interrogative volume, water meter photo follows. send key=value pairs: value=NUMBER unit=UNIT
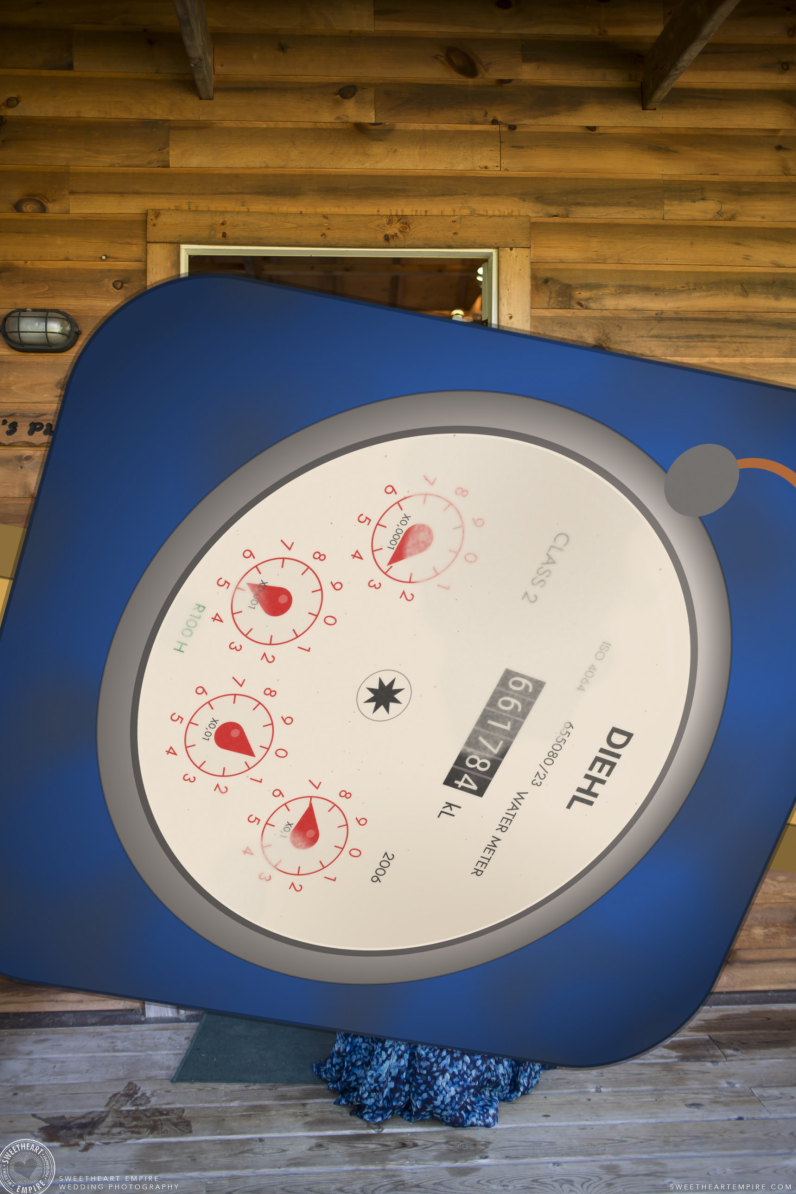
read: value=661784.7053 unit=kL
